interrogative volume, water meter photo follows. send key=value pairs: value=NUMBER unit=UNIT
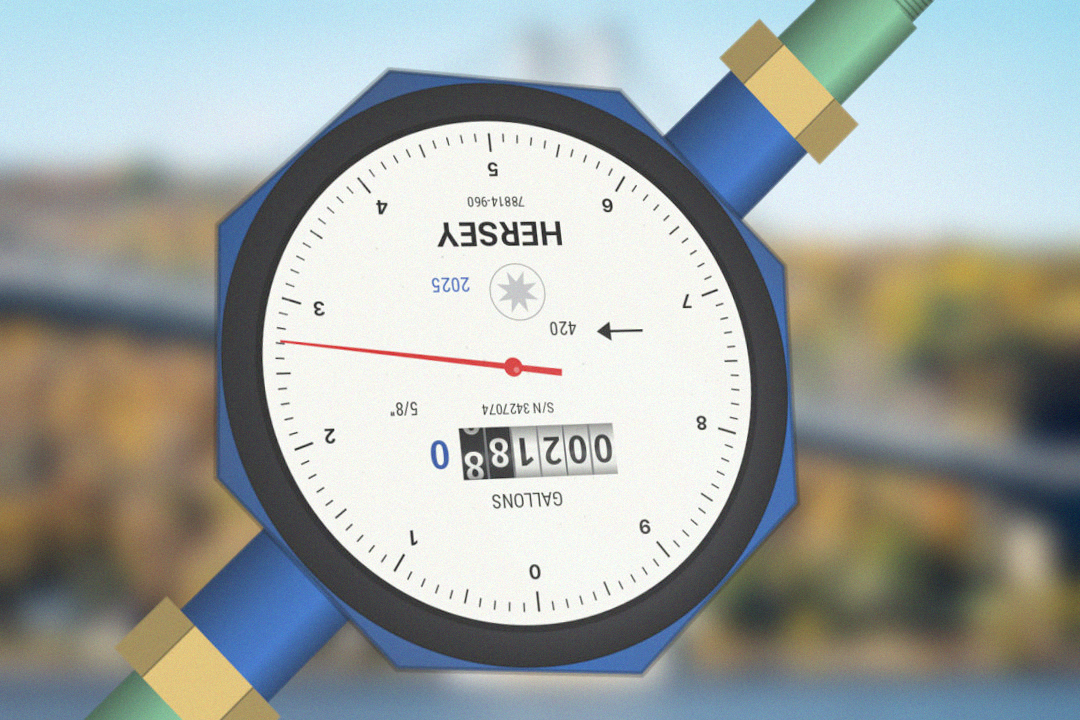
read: value=21882.7 unit=gal
